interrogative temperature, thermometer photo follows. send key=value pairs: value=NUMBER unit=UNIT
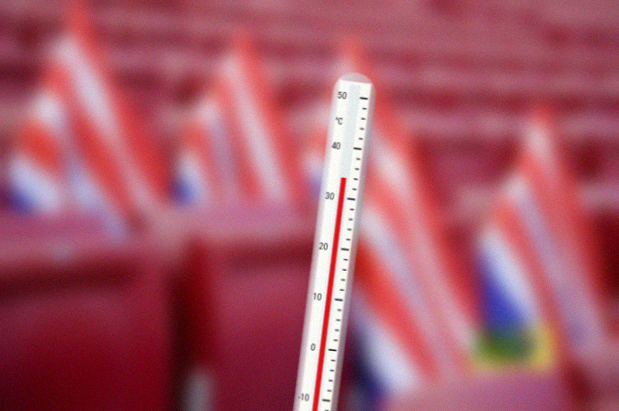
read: value=34 unit=°C
